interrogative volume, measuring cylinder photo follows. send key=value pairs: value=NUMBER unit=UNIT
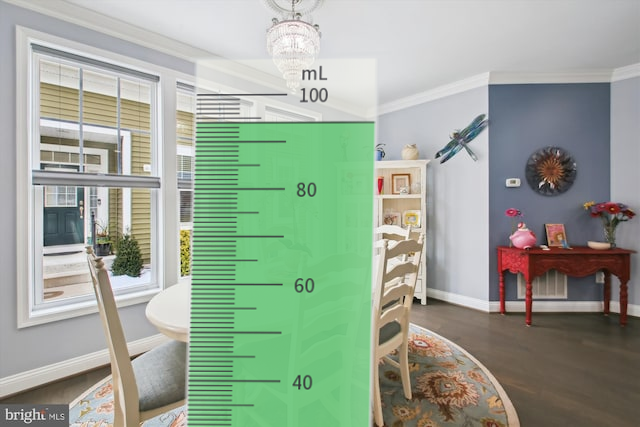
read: value=94 unit=mL
